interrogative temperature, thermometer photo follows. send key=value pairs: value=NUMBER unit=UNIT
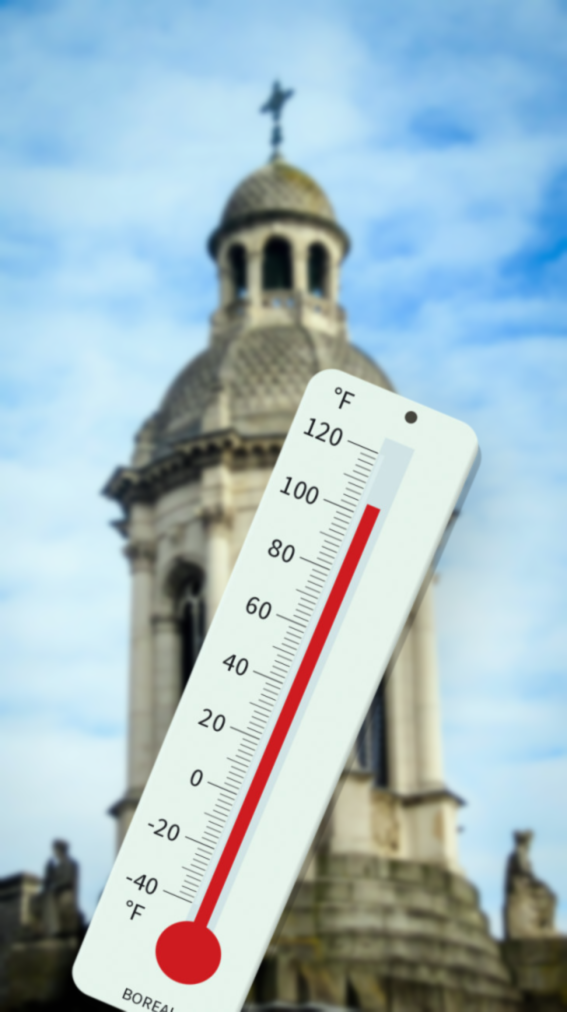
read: value=104 unit=°F
